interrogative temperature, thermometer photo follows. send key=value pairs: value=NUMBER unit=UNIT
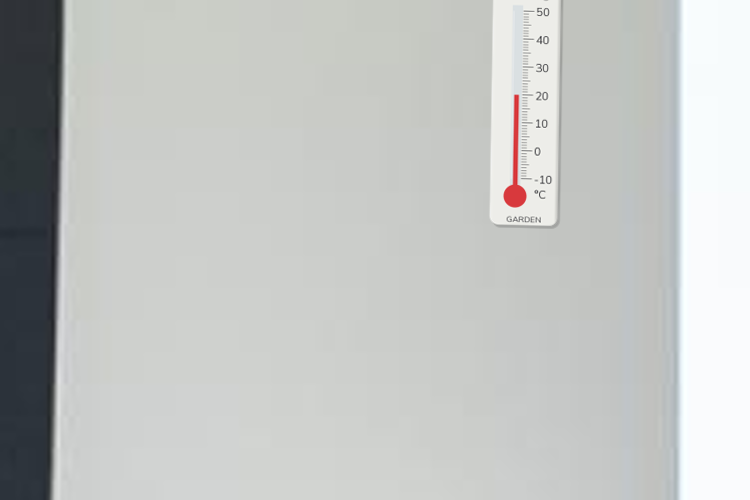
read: value=20 unit=°C
